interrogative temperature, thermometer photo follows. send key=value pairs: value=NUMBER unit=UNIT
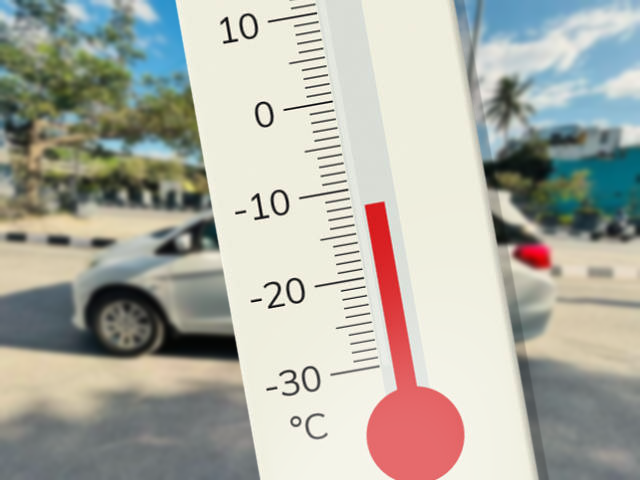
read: value=-12 unit=°C
